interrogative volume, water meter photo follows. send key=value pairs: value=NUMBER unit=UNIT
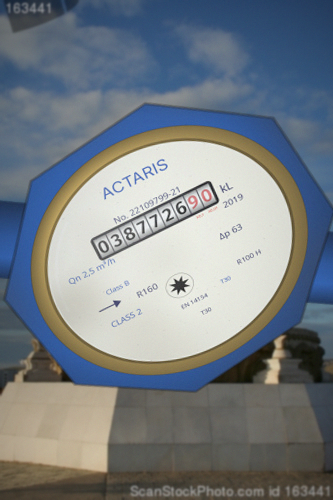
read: value=387726.90 unit=kL
